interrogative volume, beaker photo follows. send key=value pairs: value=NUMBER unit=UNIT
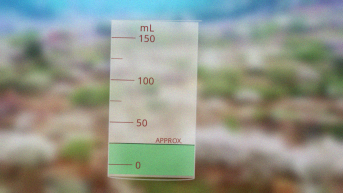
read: value=25 unit=mL
